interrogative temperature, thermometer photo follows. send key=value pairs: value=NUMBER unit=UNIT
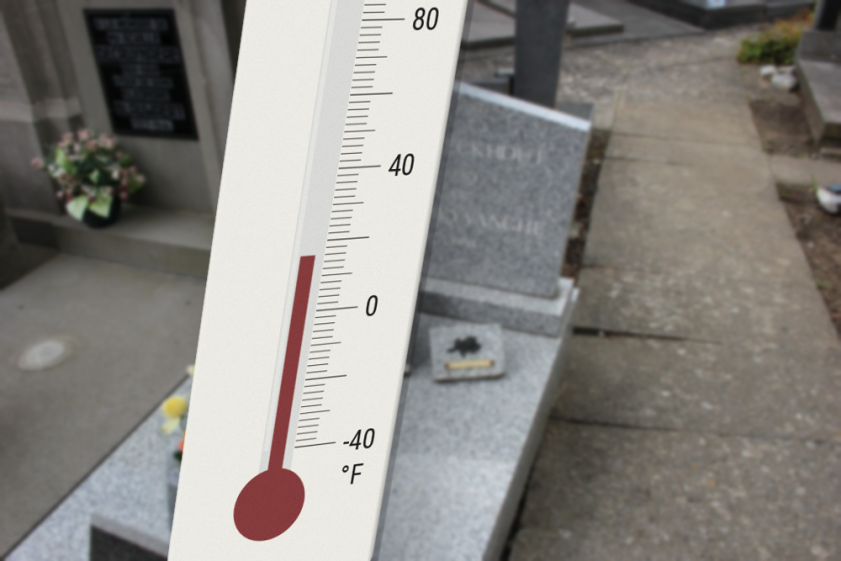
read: value=16 unit=°F
